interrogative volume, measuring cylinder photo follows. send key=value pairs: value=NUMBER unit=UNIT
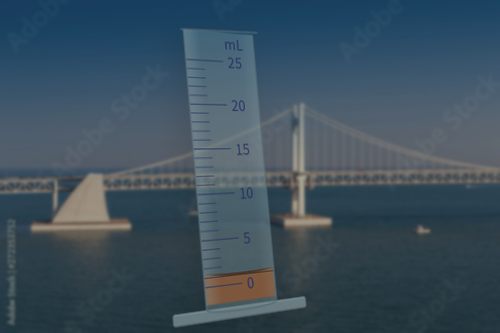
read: value=1 unit=mL
